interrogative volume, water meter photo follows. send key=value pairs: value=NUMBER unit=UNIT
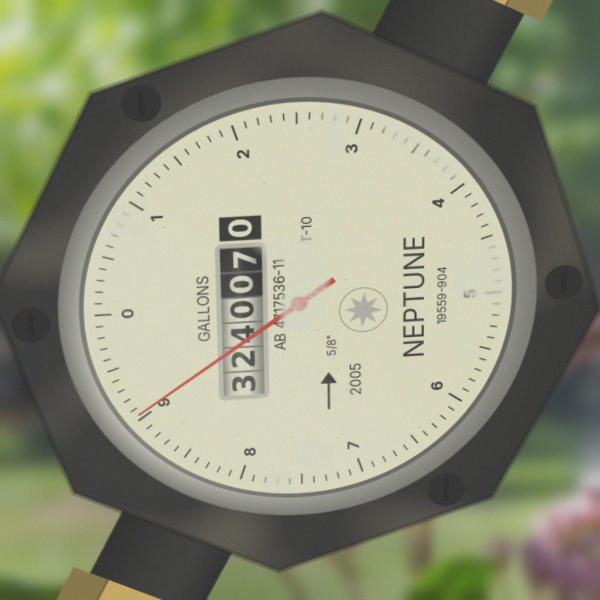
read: value=3240069.0 unit=gal
